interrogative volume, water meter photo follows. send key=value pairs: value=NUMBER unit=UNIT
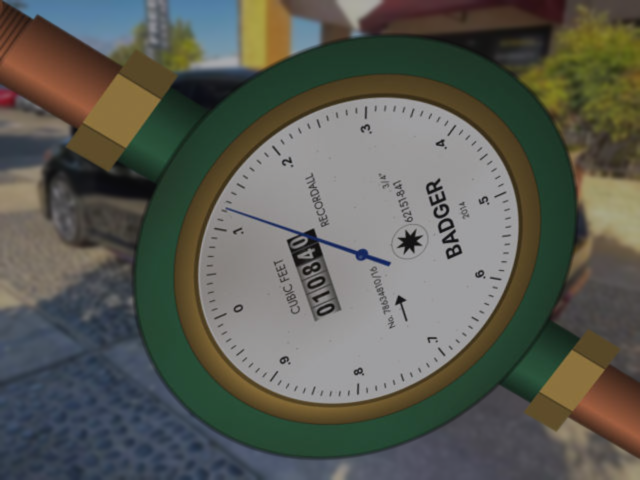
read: value=10840.12 unit=ft³
